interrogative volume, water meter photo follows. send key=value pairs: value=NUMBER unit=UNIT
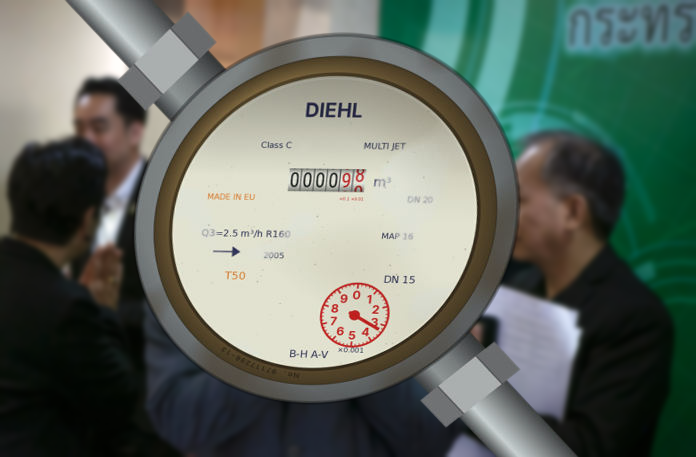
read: value=0.983 unit=m³
